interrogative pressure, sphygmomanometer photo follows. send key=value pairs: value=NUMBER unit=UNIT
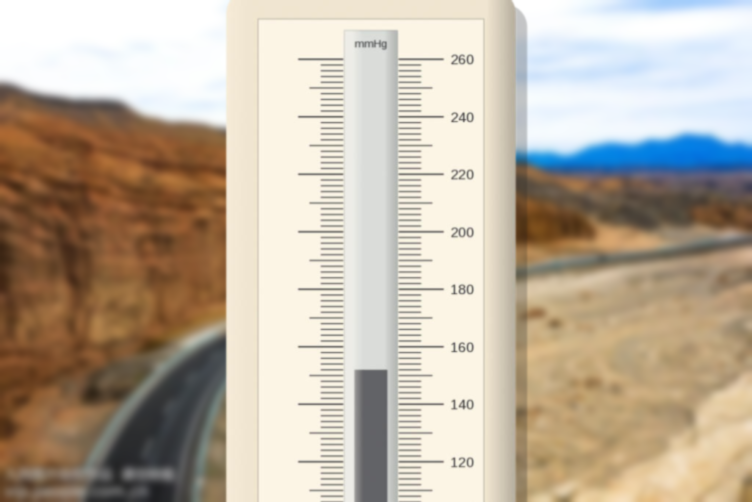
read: value=152 unit=mmHg
